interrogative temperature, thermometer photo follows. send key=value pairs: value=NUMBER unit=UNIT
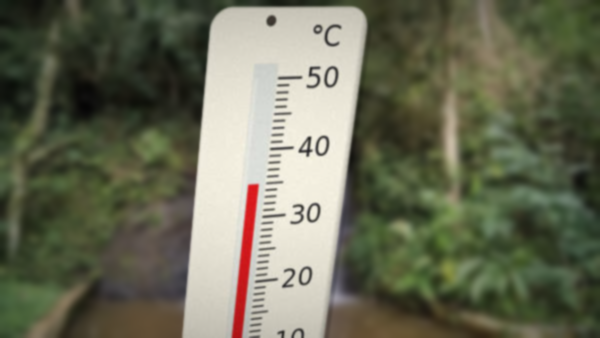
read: value=35 unit=°C
